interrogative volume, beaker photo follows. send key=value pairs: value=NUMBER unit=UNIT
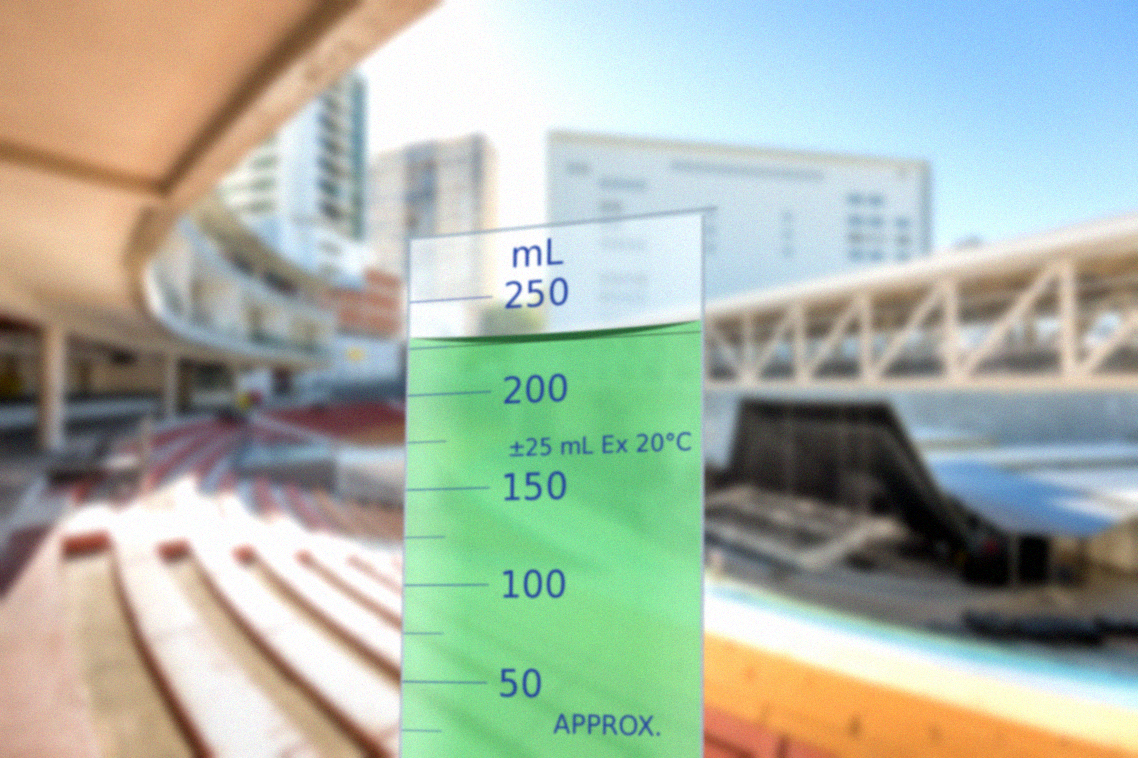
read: value=225 unit=mL
